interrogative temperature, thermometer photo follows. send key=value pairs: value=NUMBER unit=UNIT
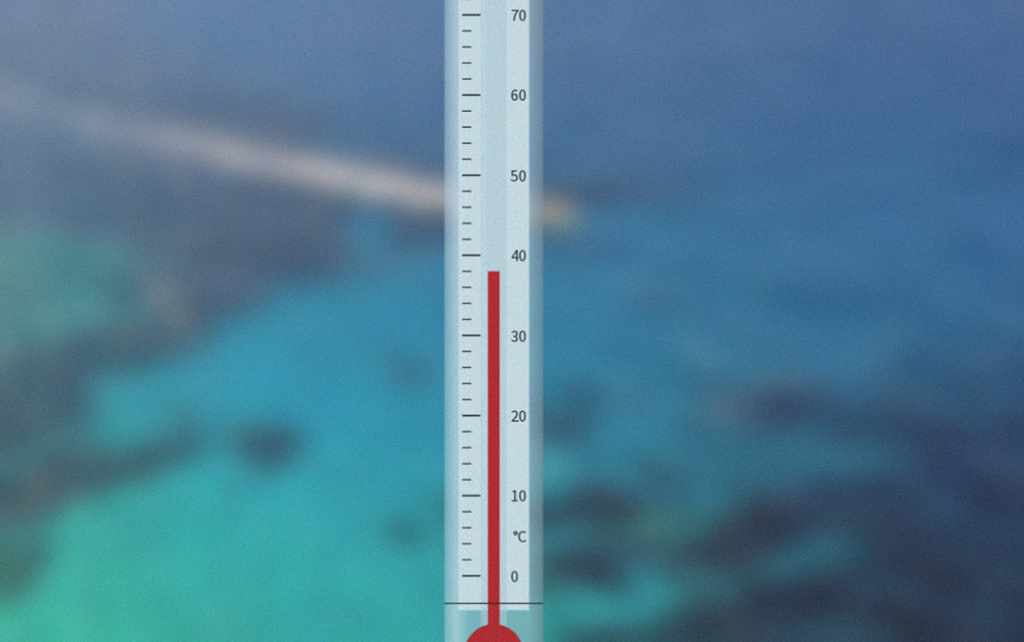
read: value=38 unit=°C
